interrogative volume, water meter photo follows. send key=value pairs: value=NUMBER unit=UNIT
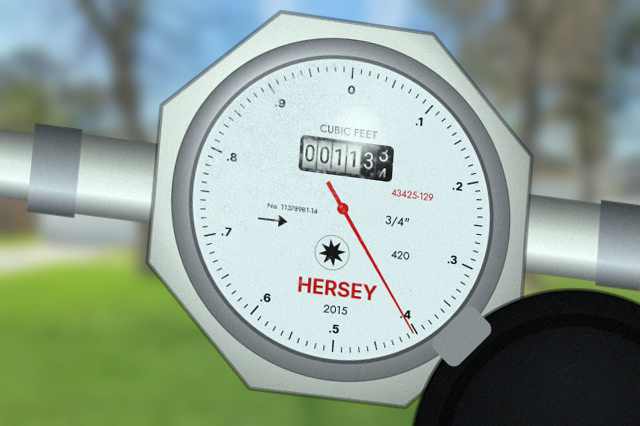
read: value=1133.40 unit=ft³
